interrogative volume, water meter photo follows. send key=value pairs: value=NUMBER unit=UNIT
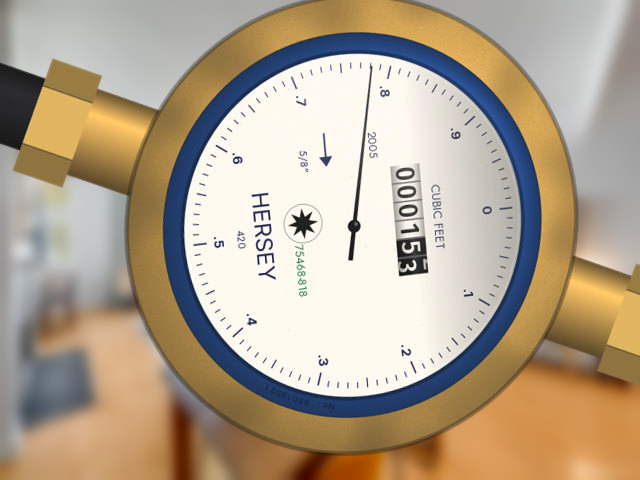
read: value=152.78 unit=ft³
